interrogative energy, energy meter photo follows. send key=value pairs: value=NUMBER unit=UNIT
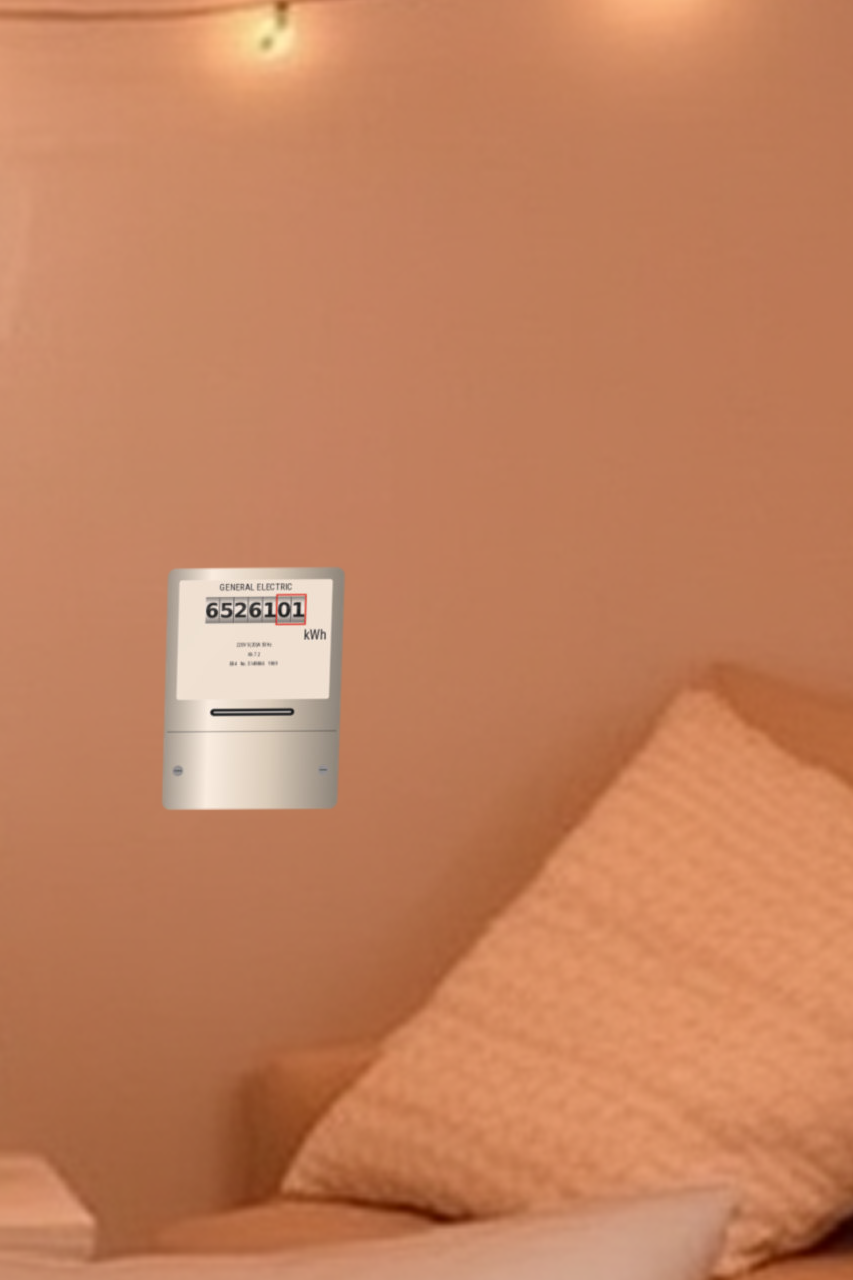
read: value=65261.01 unit=kWh
